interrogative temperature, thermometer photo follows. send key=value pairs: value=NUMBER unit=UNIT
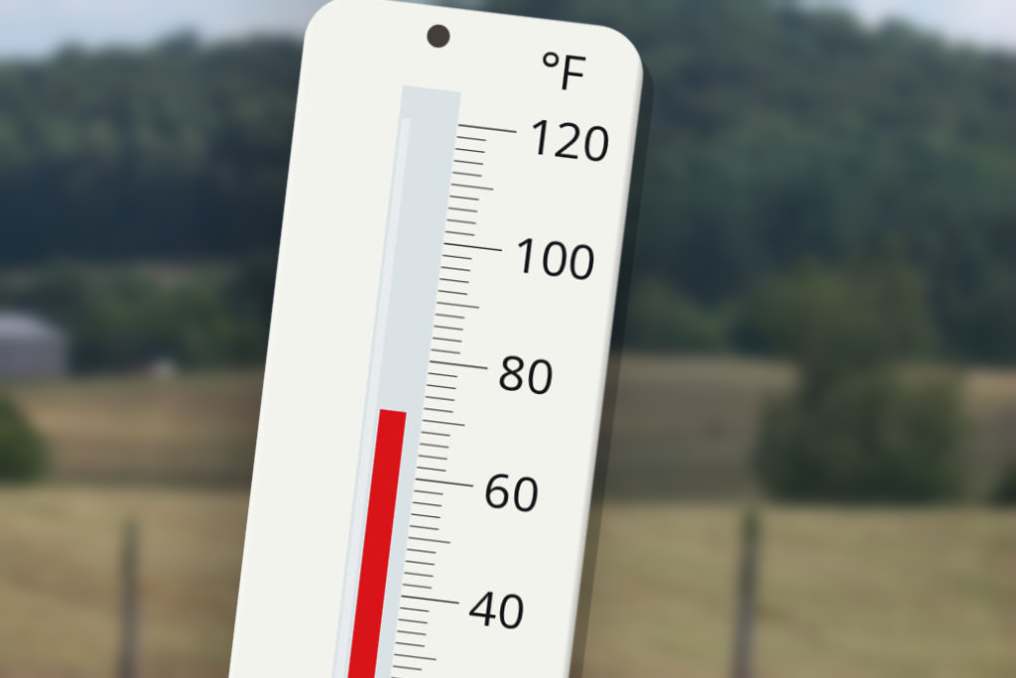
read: value=71 unit=°F
